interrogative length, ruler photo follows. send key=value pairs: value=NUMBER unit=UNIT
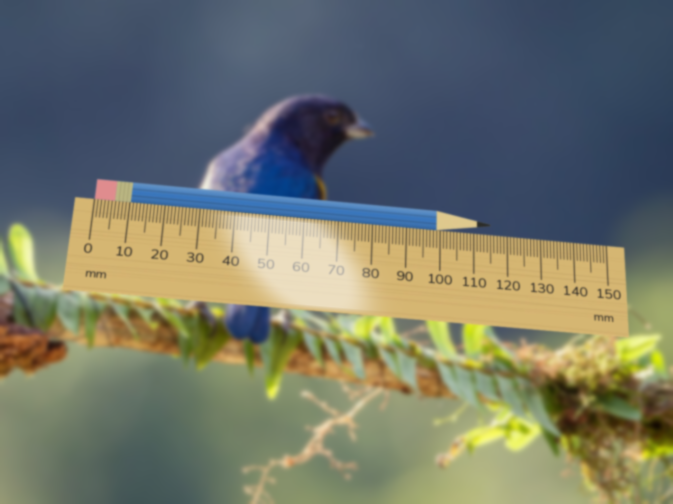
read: value=115 unit=mm
